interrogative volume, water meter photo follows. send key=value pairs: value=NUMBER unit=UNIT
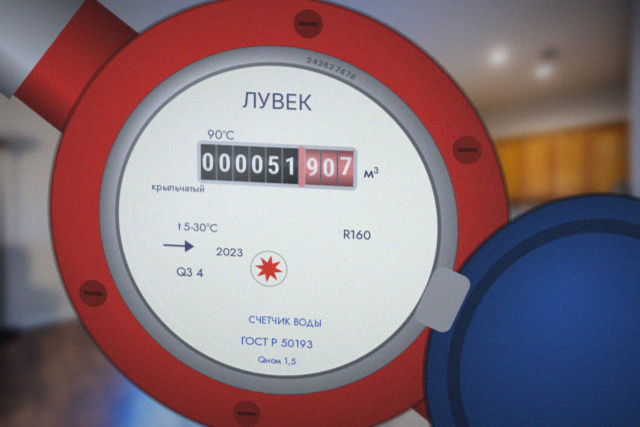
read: value=51.907 unit=m³
